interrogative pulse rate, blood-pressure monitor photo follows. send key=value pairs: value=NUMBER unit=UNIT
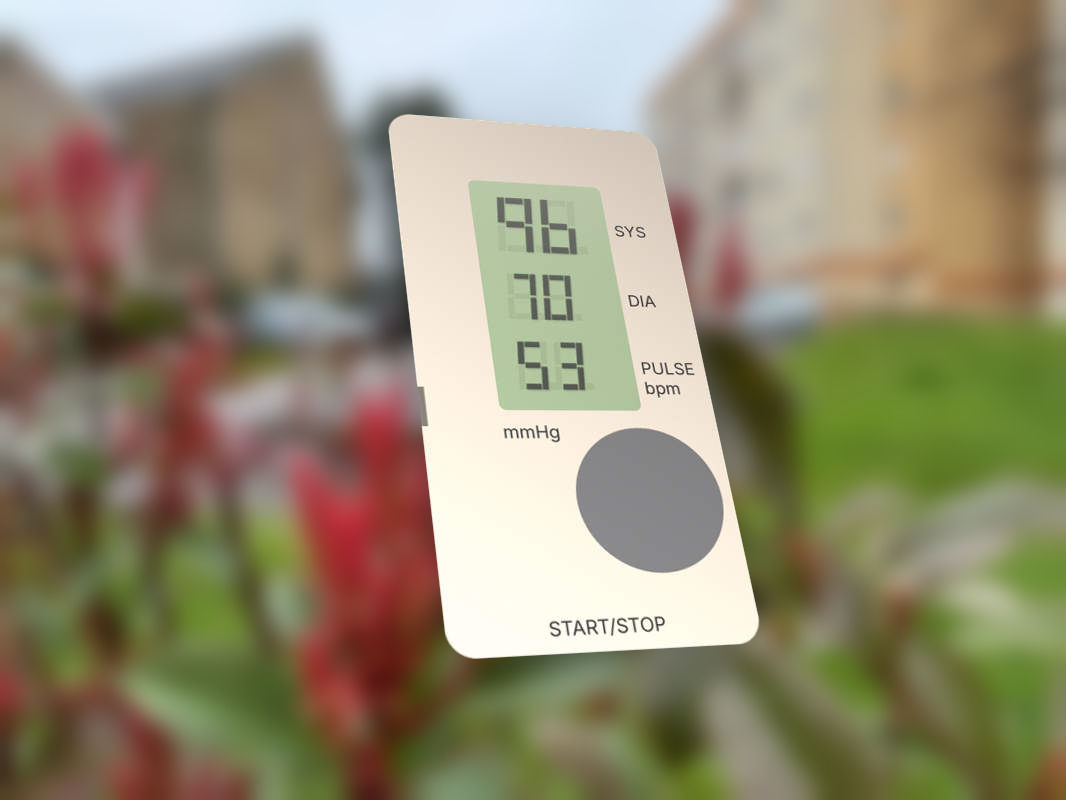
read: value=53 unit=bpm
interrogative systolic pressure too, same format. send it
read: value=96 unit=mmHg
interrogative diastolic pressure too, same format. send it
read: value=70 unit=mmHg
